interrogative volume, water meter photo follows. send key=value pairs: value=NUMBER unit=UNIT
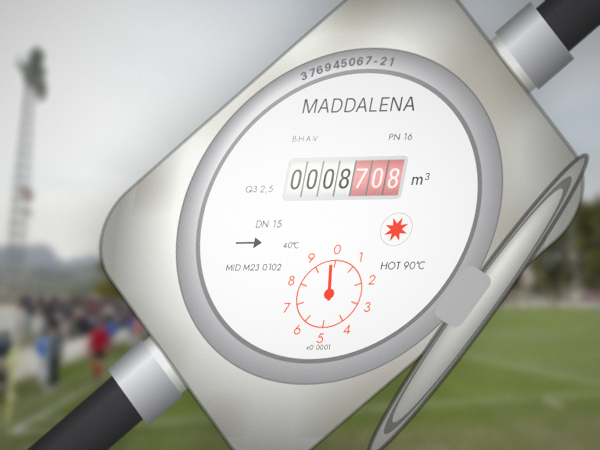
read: value=8.7079 unit=m³
